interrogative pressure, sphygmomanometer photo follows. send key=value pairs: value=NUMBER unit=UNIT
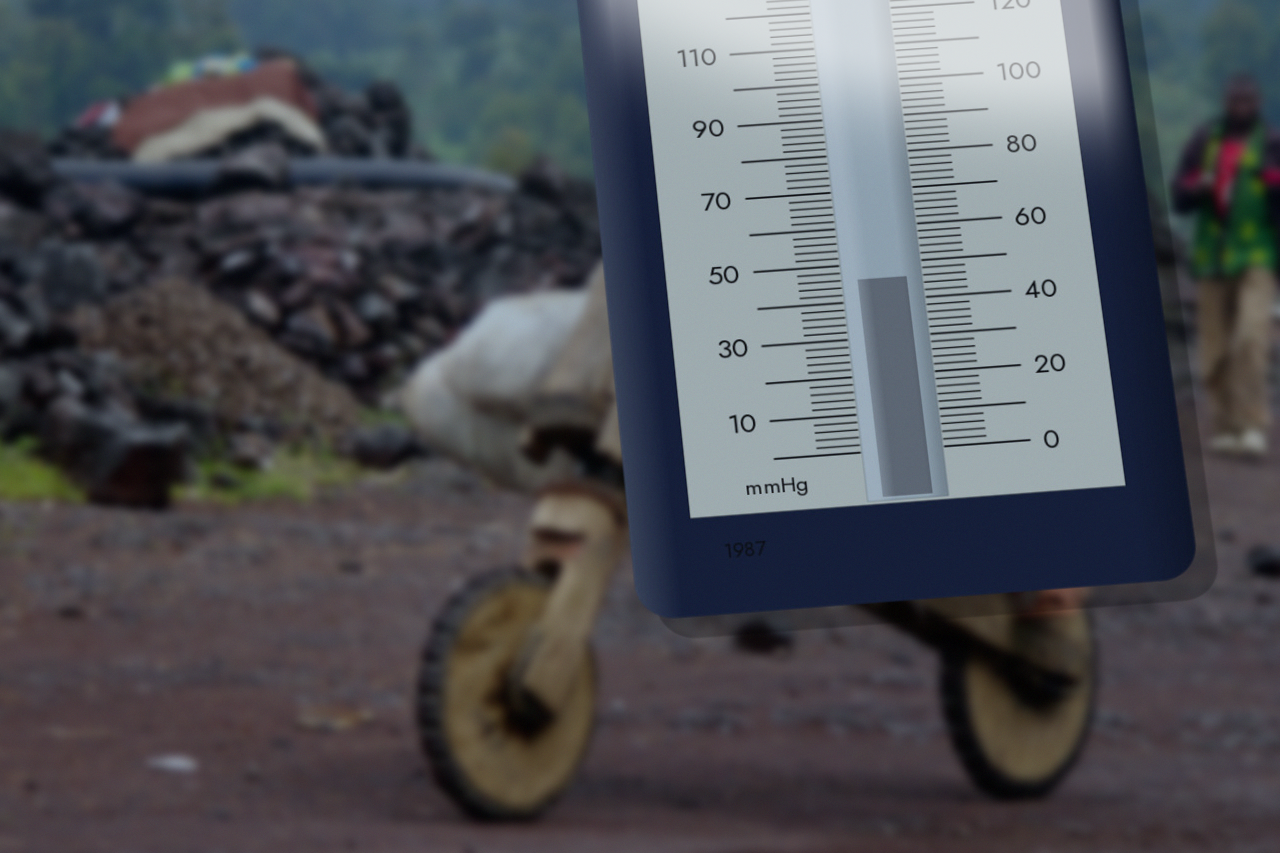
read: value=46 unit=mmHg
